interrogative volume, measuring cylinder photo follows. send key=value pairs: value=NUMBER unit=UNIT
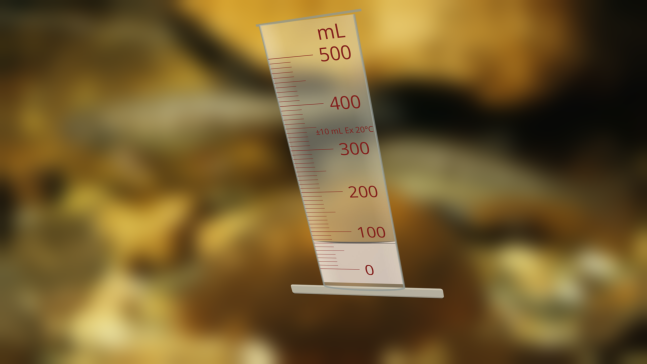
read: value=70 unit=mL
